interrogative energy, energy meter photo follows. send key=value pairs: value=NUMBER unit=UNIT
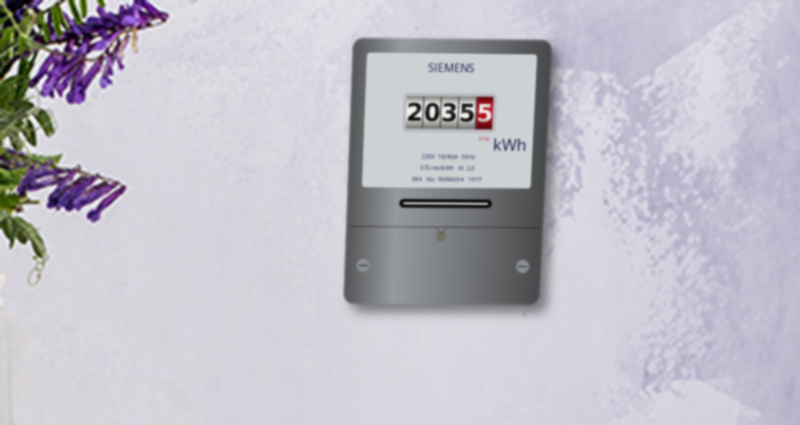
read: value=2035.5 unit=kWh
